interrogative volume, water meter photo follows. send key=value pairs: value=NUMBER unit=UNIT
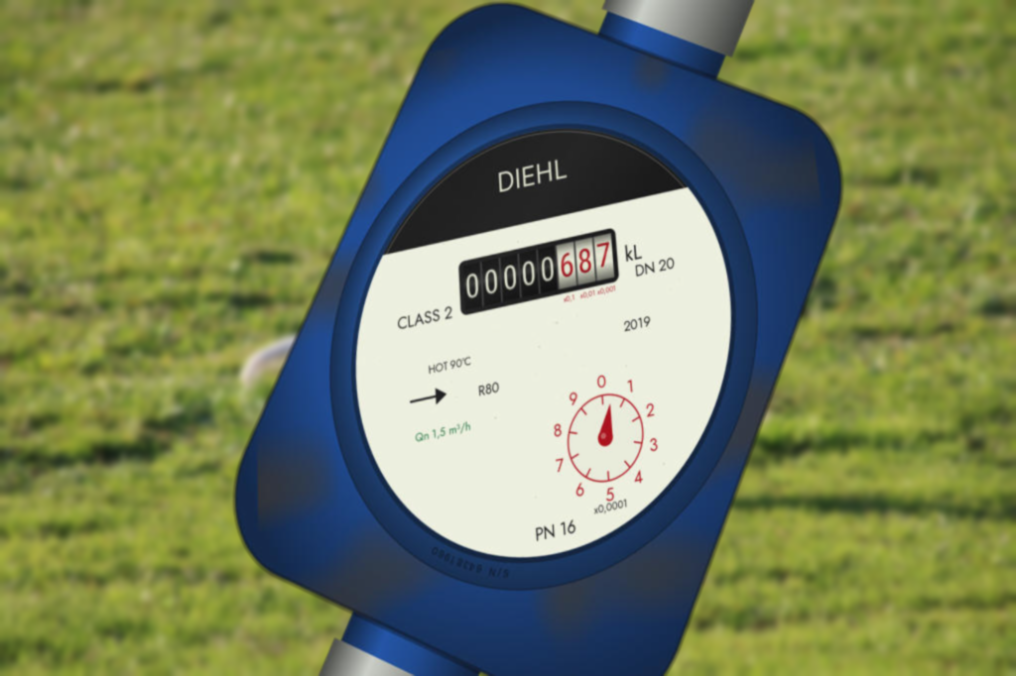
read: value=0.6870 unit=kL
